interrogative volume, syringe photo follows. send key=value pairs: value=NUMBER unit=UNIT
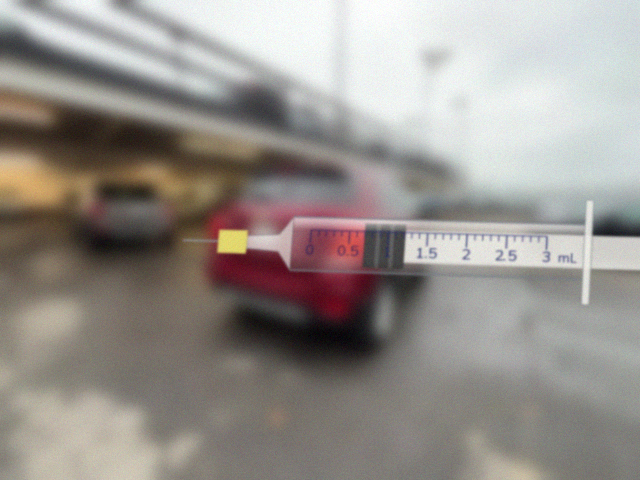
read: value=0.7 unit=mL
